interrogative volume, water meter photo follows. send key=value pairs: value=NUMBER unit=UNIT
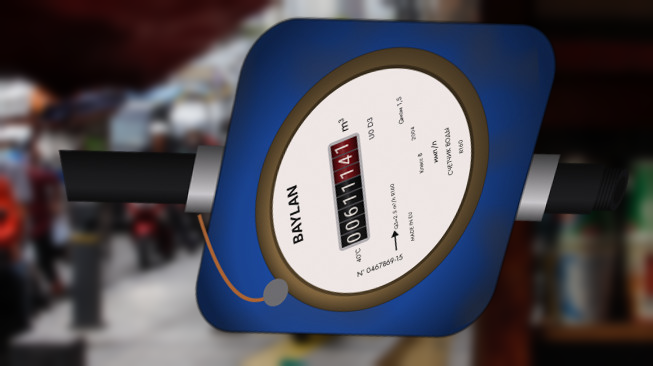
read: value=611.141 unit=m³
